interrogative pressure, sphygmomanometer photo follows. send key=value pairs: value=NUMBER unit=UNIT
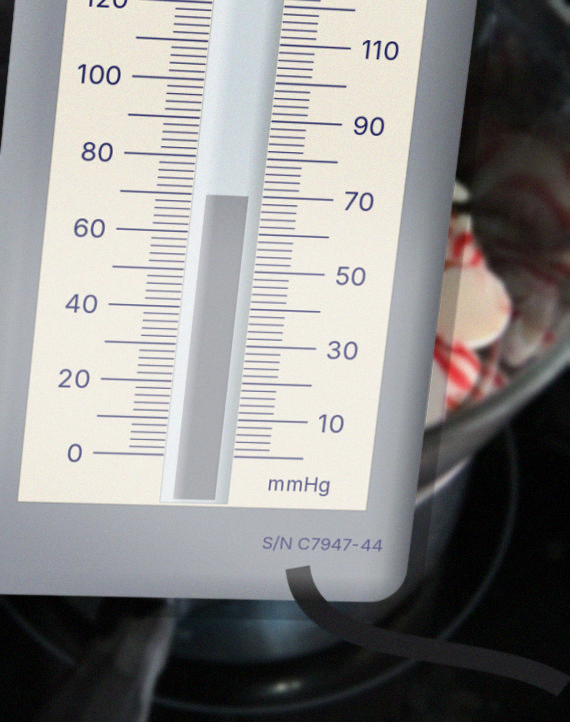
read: value=70 unit=mmHg
